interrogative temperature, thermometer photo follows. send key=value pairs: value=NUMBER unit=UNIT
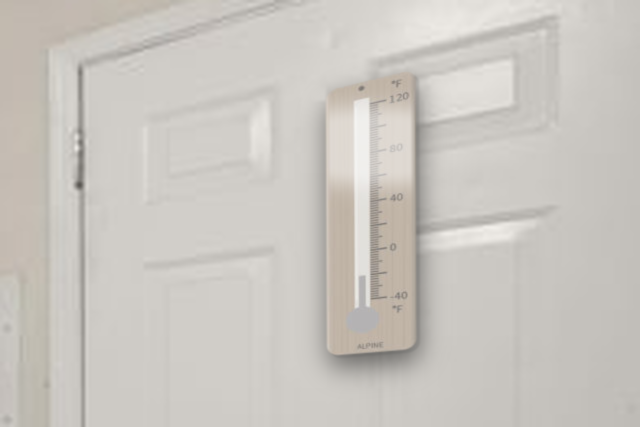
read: value=-20 unit=°F
